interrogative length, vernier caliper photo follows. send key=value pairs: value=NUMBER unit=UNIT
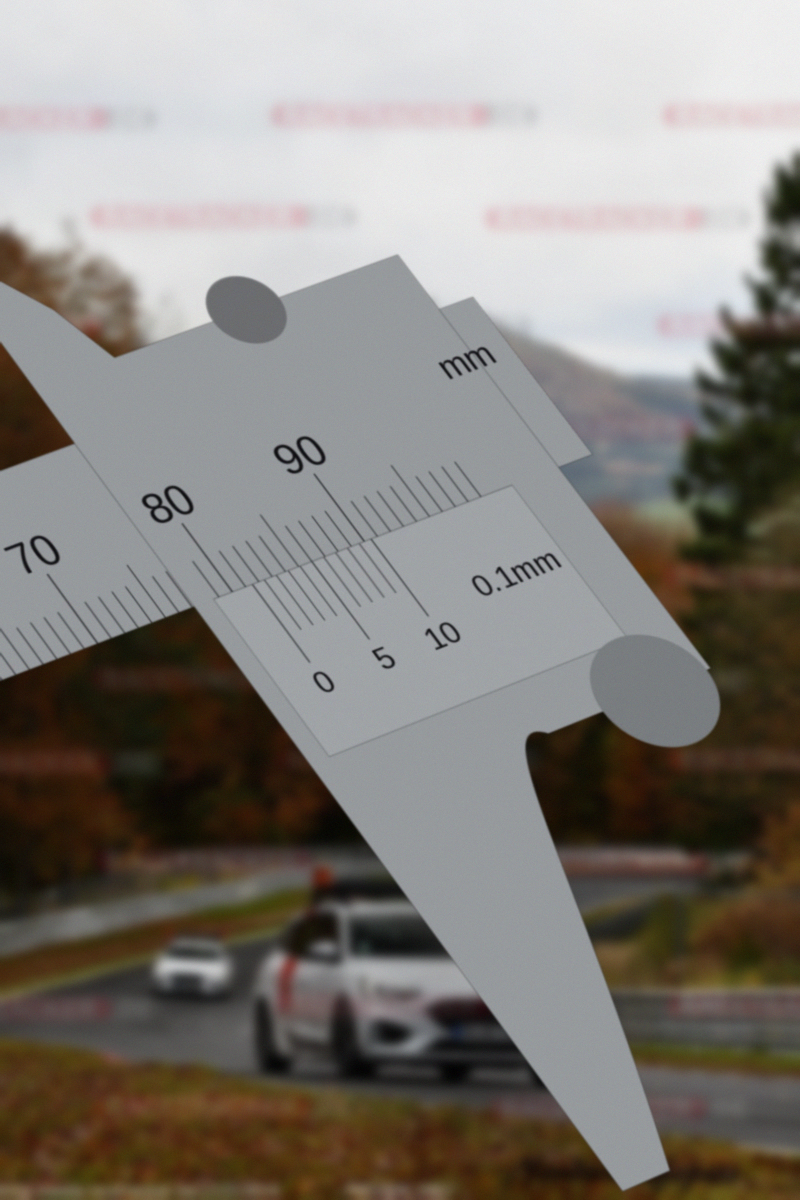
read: value=81.5 unit=mm
